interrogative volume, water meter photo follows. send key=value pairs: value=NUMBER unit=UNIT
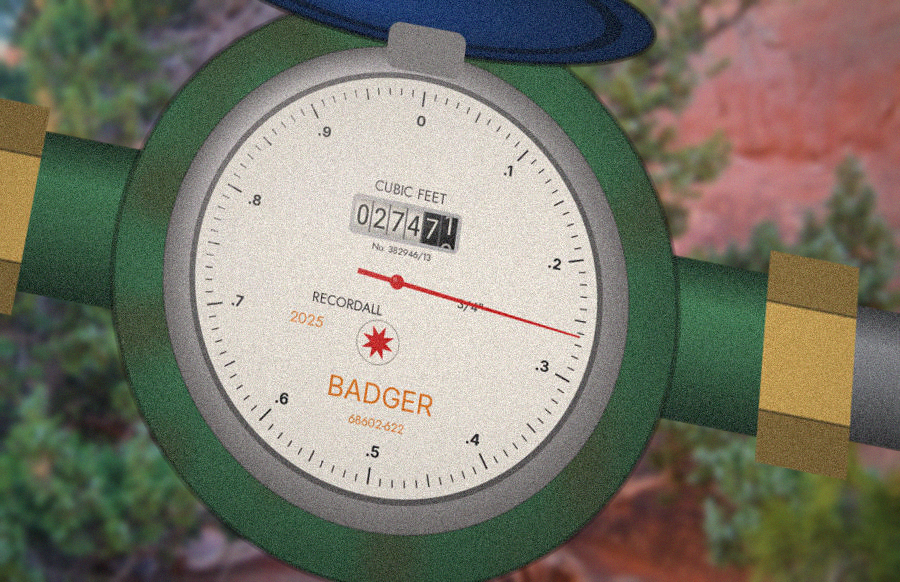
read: value=27471.26 unit=ft³
